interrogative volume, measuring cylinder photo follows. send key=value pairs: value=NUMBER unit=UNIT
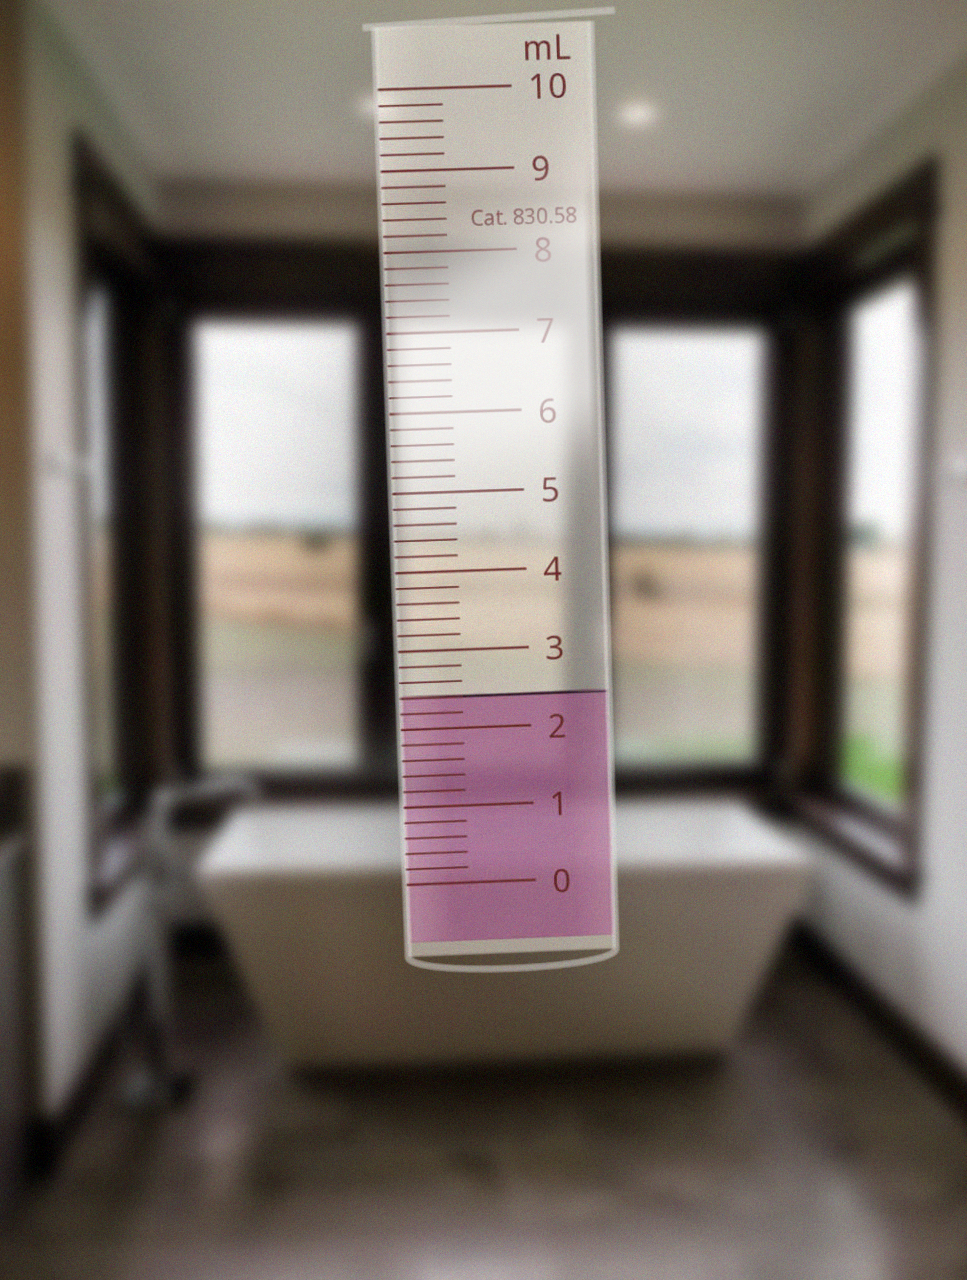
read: value=2.4 unit=mL
